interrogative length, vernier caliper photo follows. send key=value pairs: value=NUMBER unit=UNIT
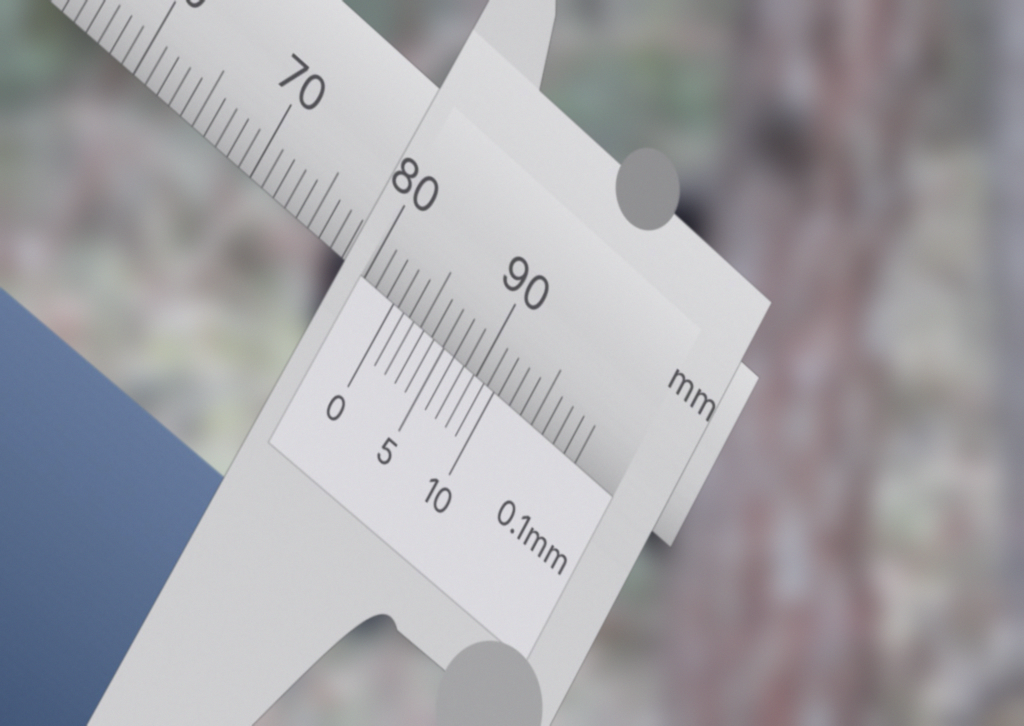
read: value=82.6 unit=mm
